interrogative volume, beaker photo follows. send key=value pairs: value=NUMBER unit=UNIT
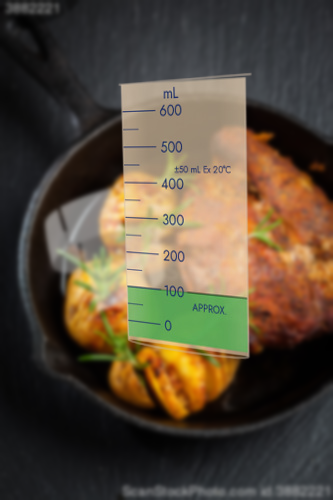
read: value=100 unit=mL
